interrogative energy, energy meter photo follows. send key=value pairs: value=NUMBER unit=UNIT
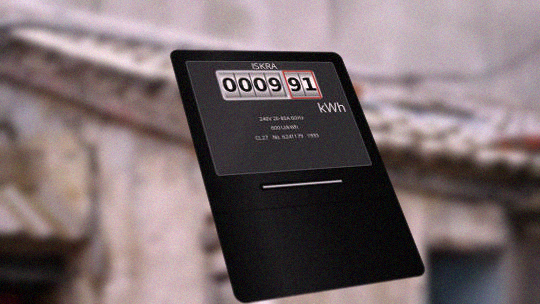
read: value=9.91 unit=kWh
